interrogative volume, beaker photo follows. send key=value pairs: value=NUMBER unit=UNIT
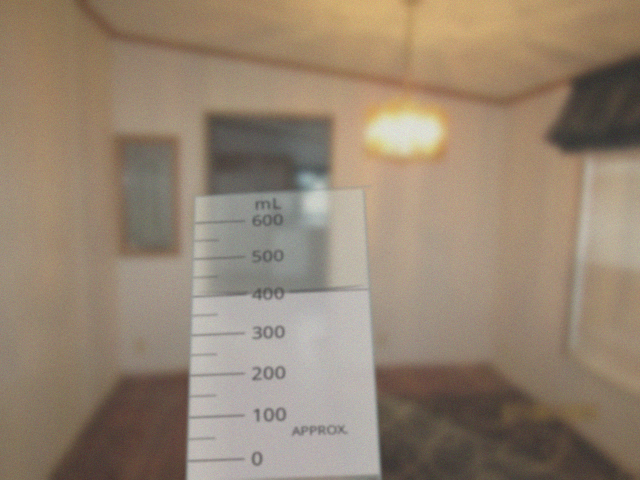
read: value=400 unit=mL
